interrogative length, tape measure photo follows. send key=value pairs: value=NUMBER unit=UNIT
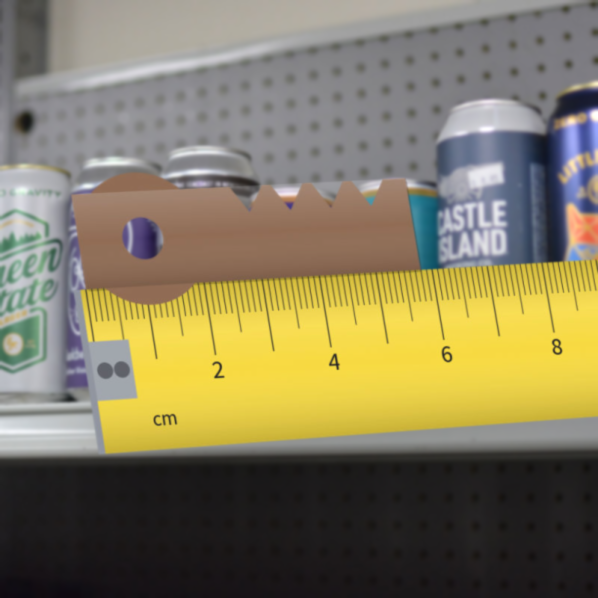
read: value=5.8 unit=cm
